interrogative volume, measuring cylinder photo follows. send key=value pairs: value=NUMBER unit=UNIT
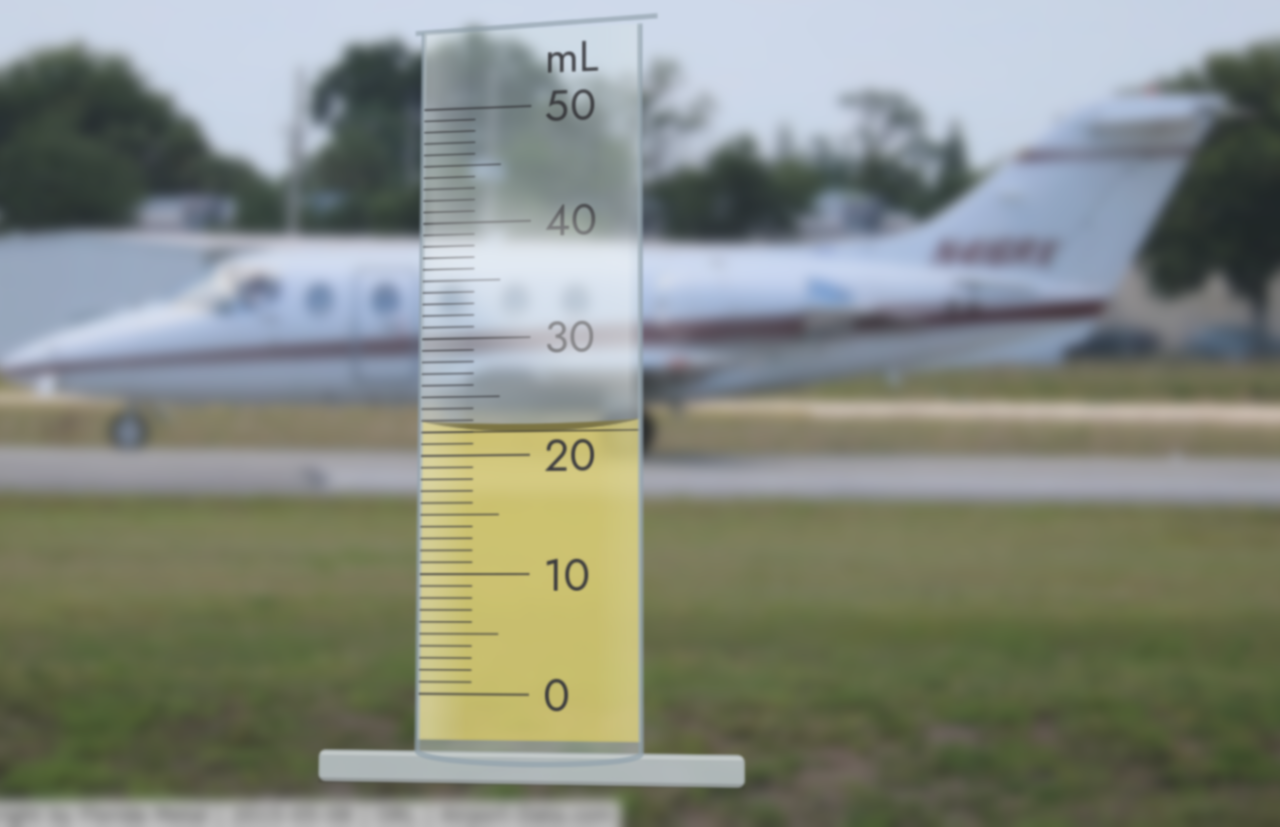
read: value=22 unit=mL
